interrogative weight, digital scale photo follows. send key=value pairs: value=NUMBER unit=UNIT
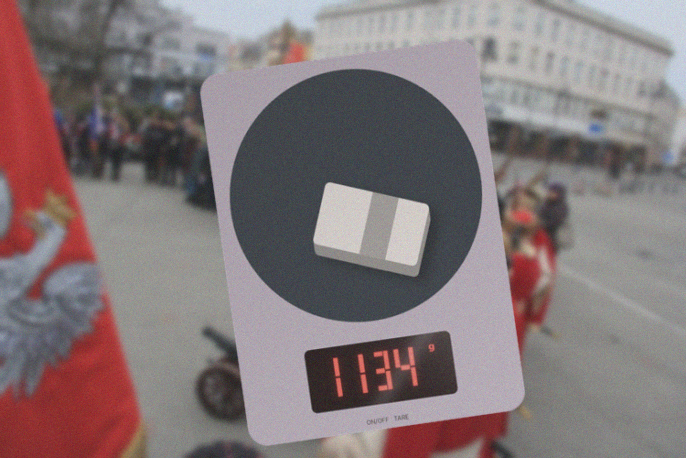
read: value=1134 unit=g
